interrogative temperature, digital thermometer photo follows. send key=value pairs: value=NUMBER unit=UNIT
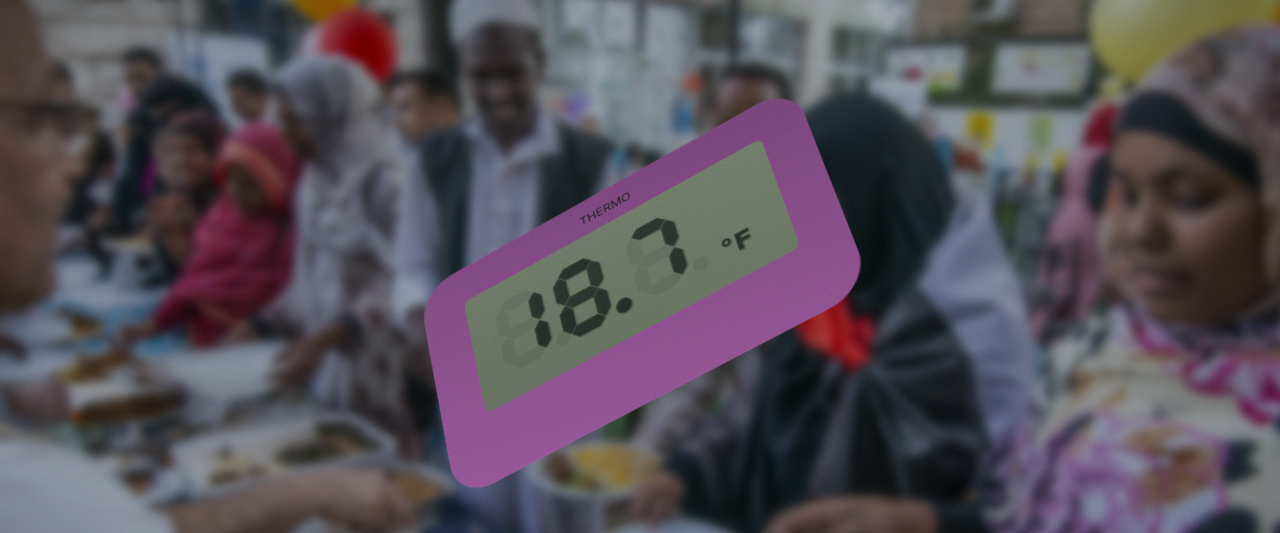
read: value=18.7 unit=°F
